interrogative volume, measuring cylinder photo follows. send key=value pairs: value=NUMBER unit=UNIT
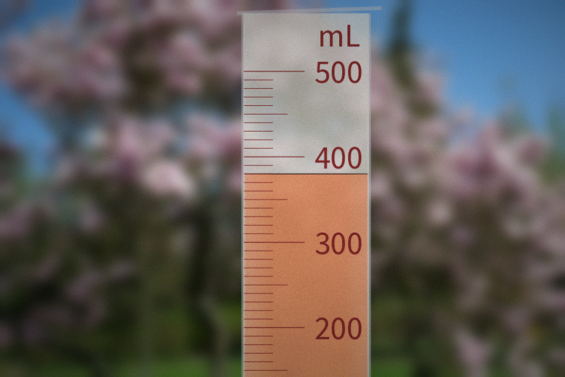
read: value=380 unit=mL
